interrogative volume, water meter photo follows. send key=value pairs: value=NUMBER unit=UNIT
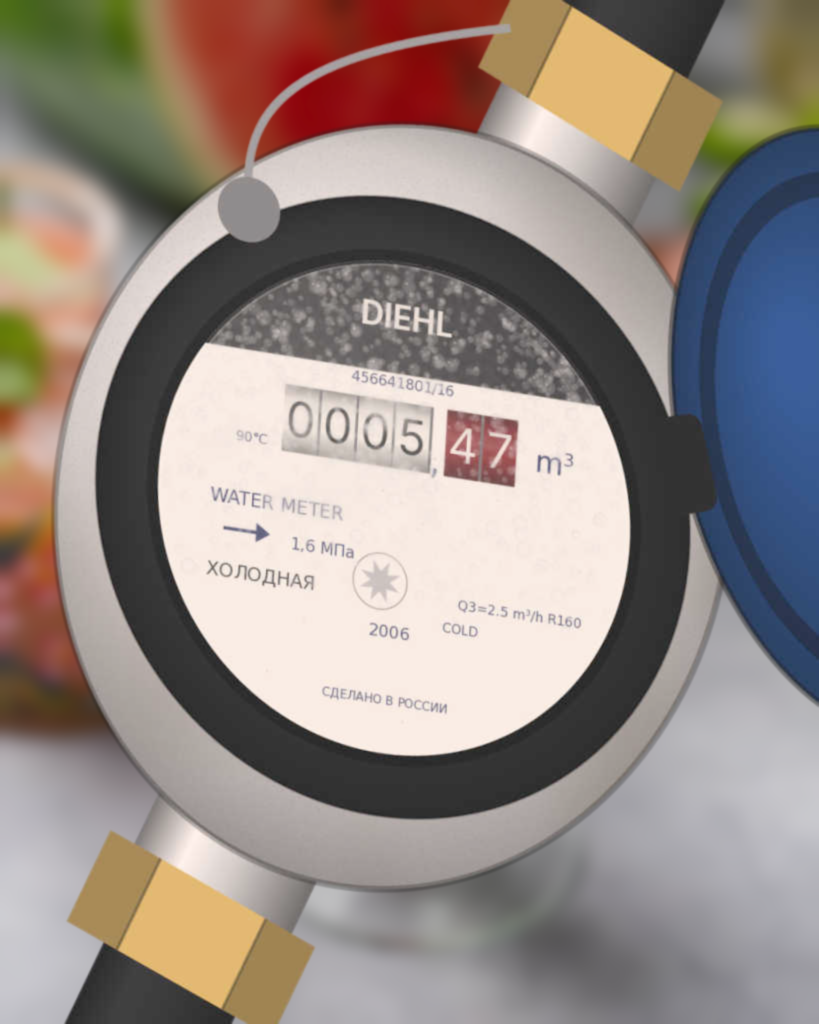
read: value=5.47 unit=m³
